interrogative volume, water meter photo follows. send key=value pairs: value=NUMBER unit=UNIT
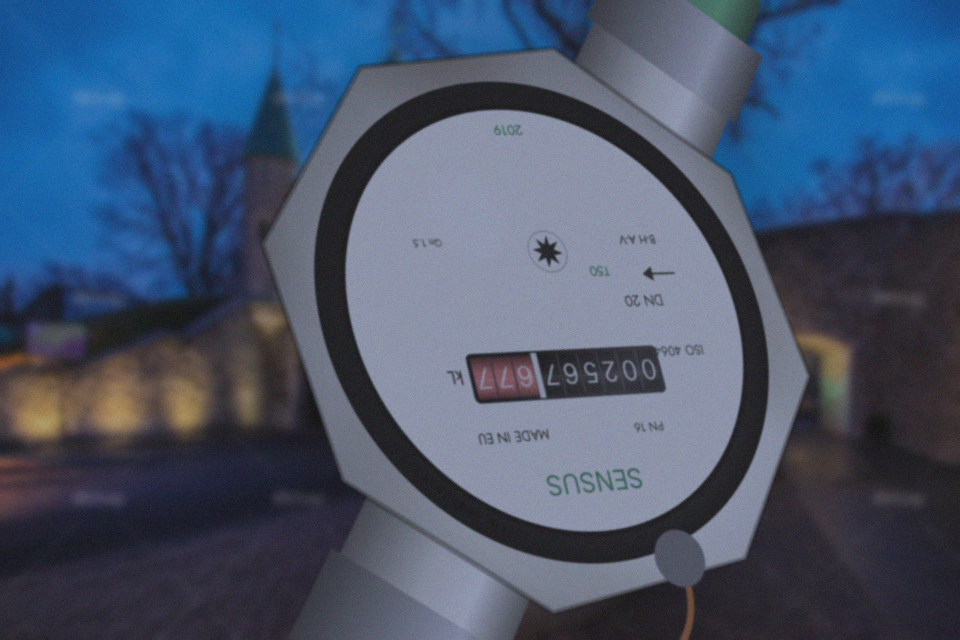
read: value=2567.677 unit=kL
